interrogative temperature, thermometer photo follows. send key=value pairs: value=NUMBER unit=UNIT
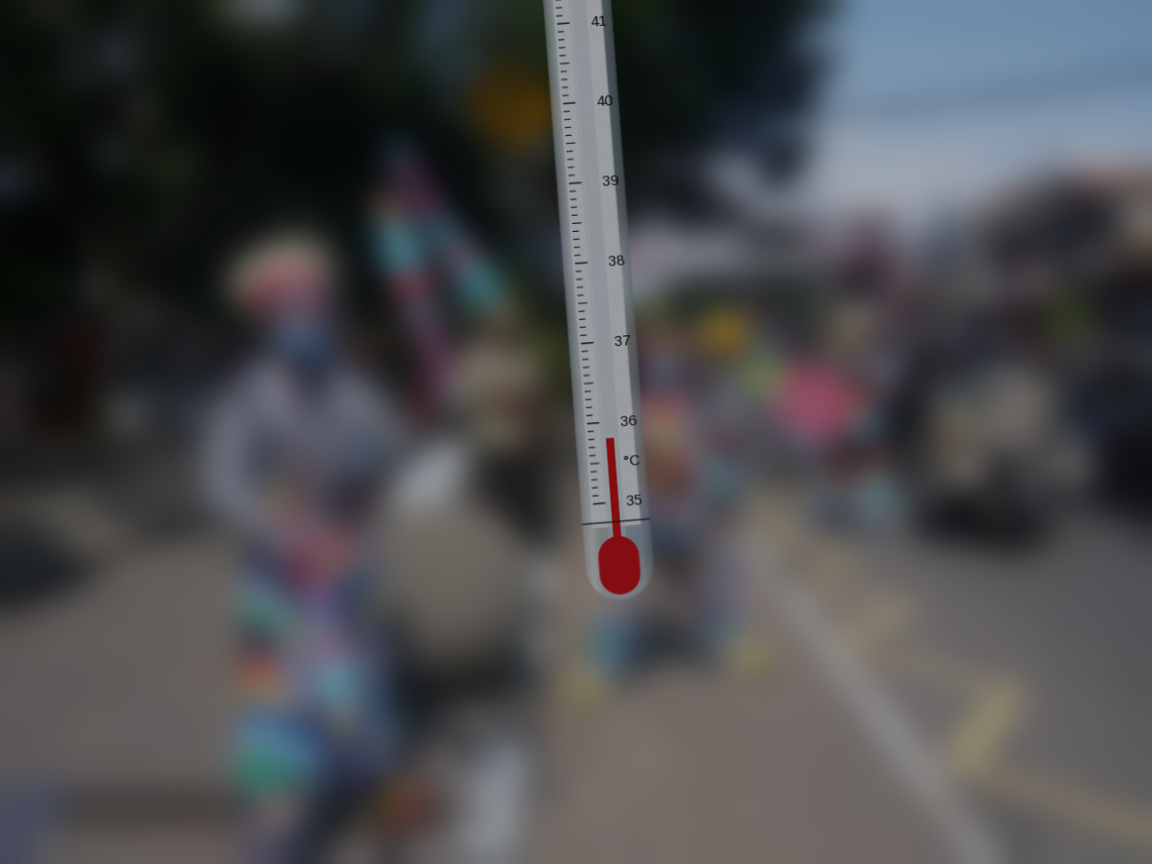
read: value=35.8 unit=°C
